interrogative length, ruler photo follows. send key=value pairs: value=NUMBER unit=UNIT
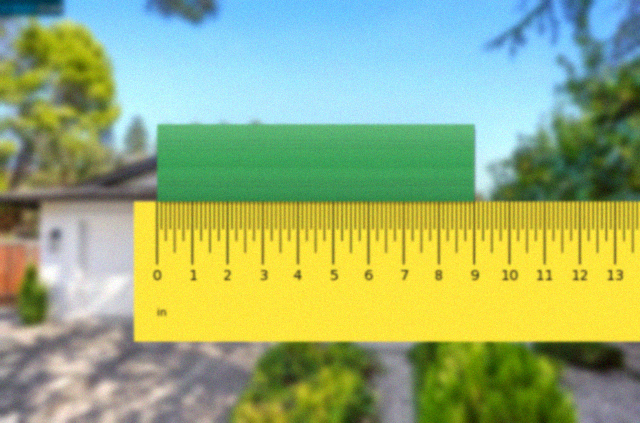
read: value=9 unit=in
